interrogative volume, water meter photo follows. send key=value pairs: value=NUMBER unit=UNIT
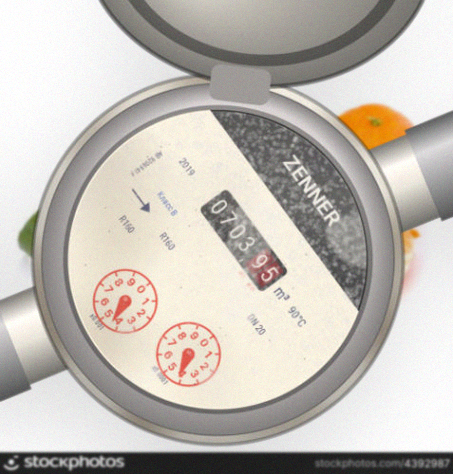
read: value=703.9544 unit=m³
